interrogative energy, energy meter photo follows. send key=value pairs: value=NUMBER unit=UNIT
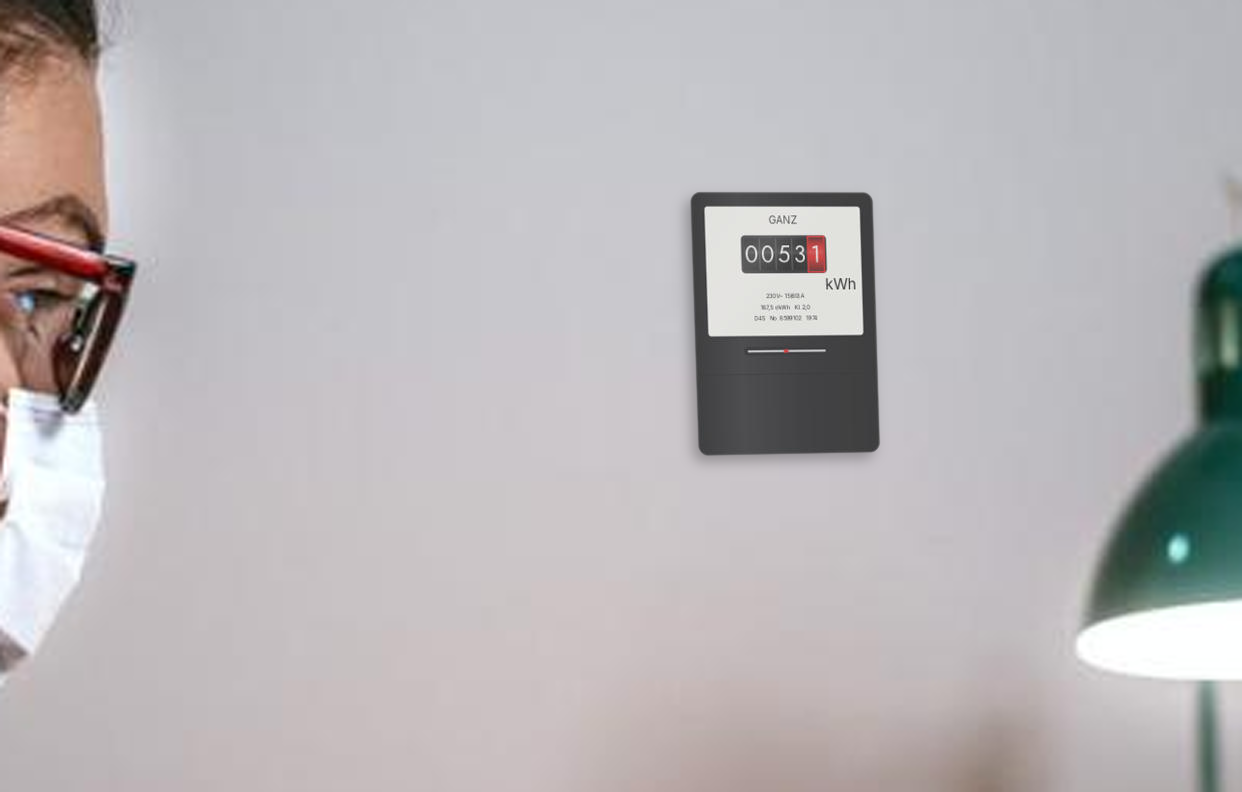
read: value=53.1 unit=kWh
